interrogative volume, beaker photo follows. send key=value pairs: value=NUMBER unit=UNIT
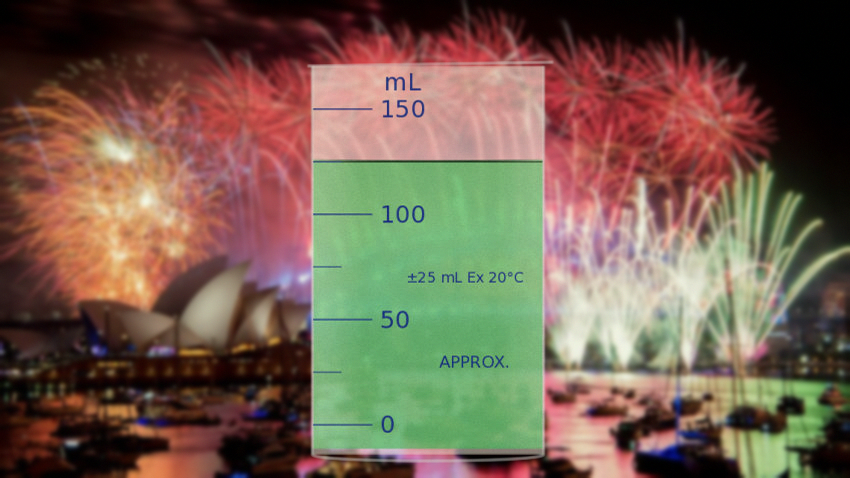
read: value=125 unit=mL
